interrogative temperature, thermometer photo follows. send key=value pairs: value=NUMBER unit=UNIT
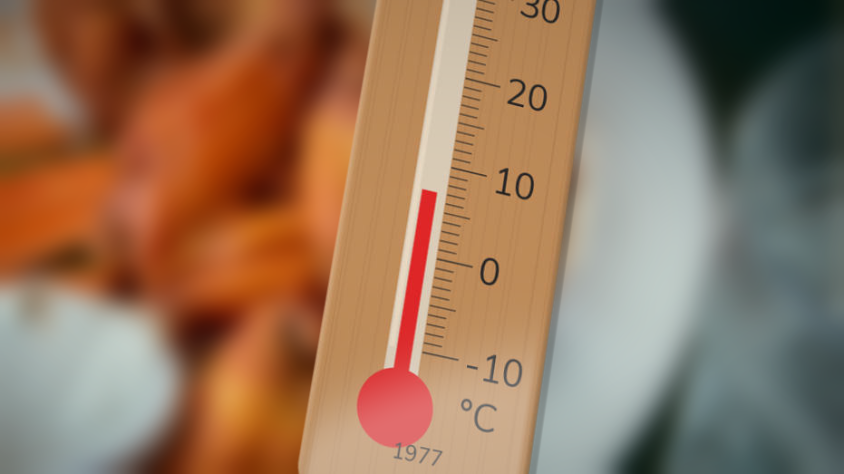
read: value=7 unit=°C
